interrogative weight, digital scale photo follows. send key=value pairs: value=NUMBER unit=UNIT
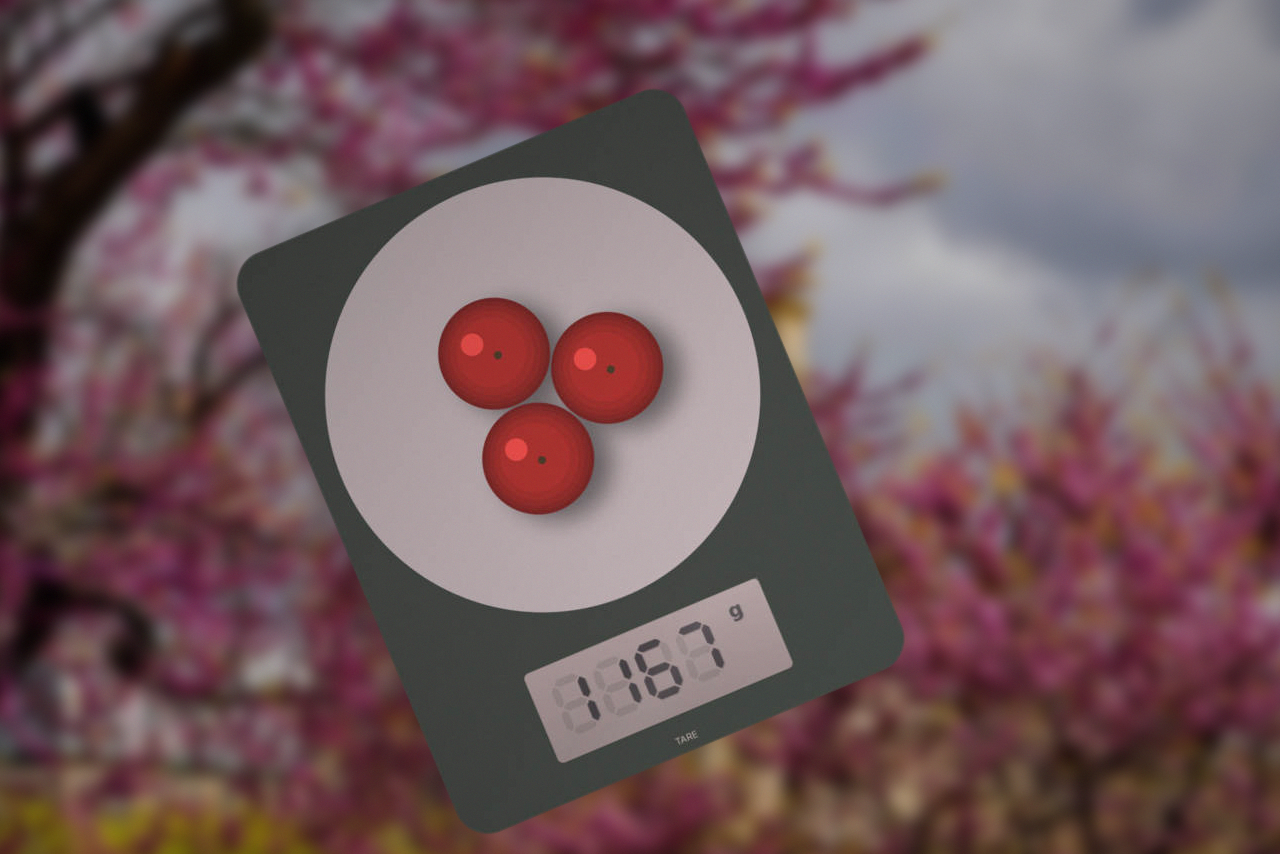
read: value=1167 unit=g
